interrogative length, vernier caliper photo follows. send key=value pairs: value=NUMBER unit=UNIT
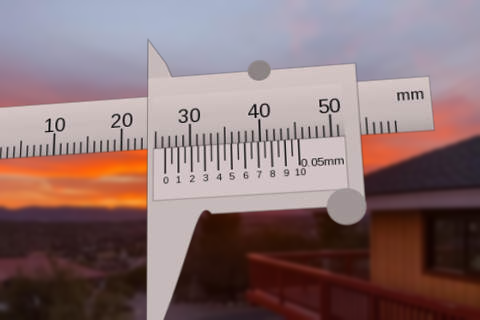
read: value=26.4 unit=mm
